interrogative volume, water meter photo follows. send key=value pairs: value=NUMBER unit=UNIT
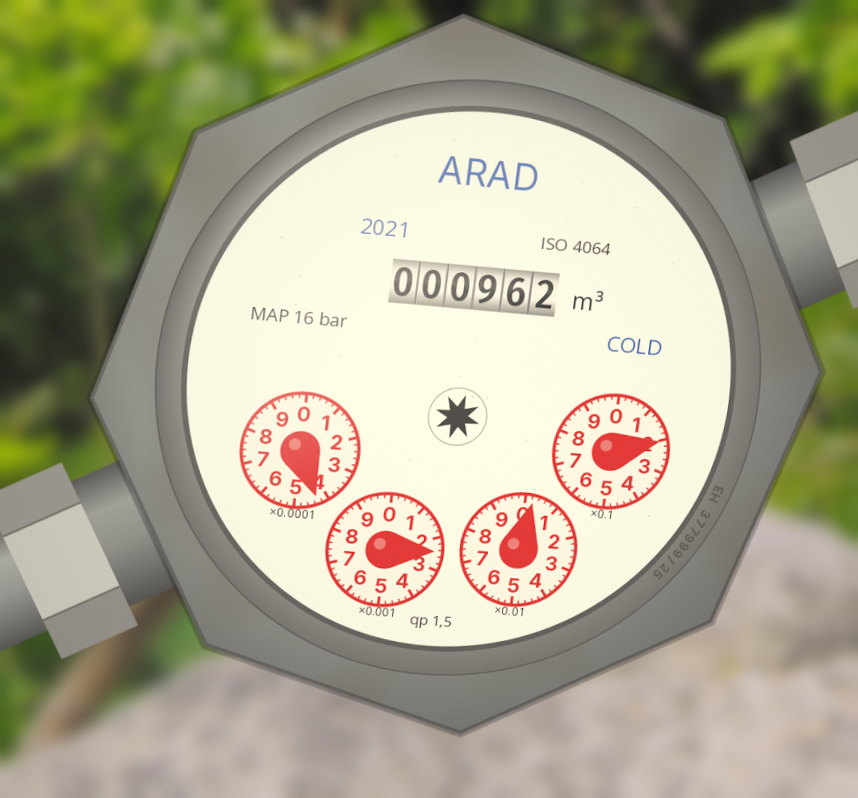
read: value=962.2024 unit=m³
